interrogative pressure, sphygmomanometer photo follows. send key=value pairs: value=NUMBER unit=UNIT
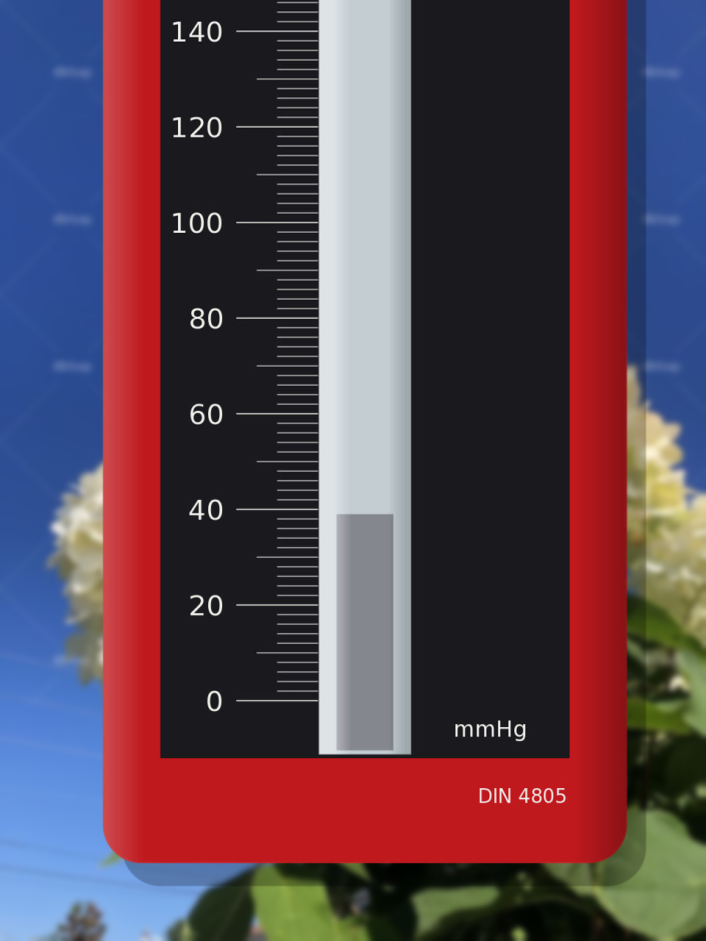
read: value=39 unit=mmHg
